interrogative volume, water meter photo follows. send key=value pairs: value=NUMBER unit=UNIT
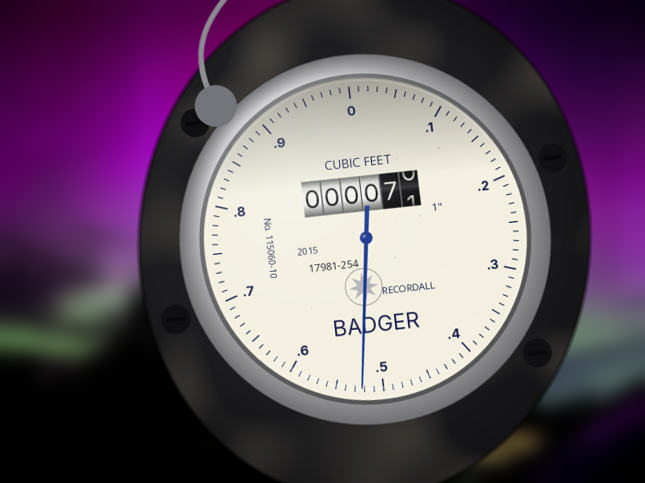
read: value=70.52 unit=ft³
